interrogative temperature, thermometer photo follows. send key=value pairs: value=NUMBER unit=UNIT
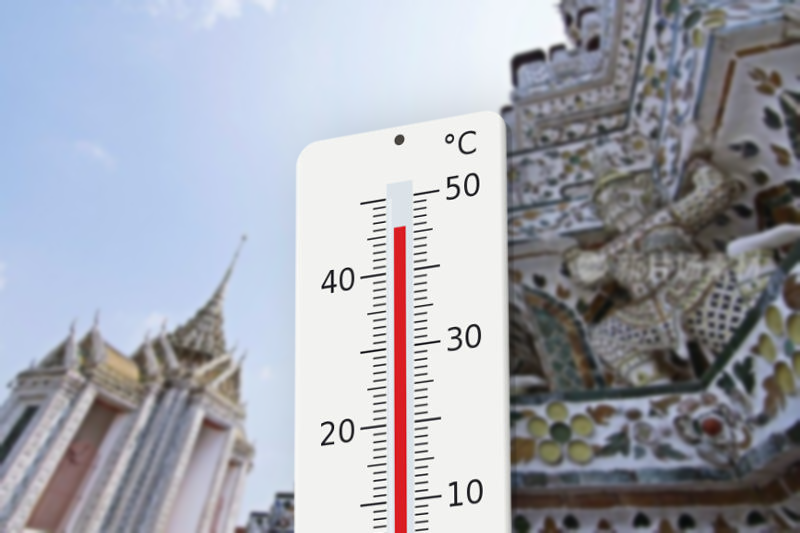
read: value=46 unit=°C
